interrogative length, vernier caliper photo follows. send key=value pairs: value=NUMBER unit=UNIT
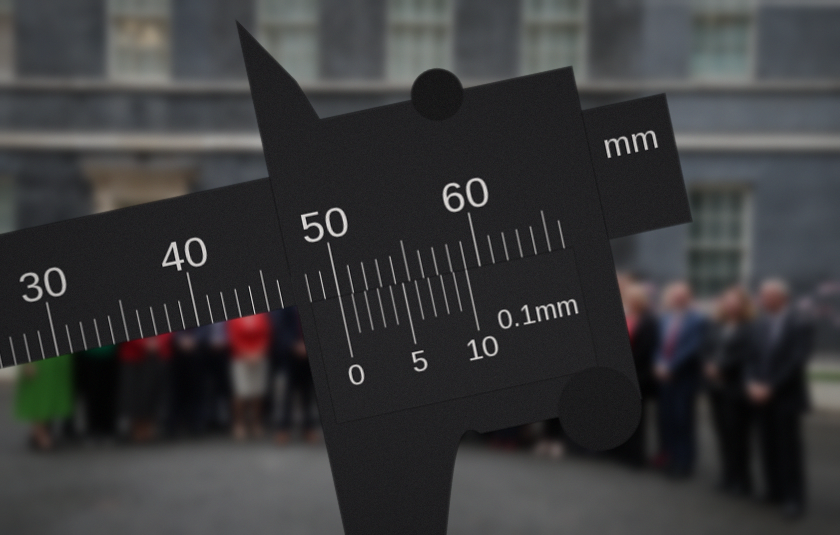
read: value=50.0 unit=mm
